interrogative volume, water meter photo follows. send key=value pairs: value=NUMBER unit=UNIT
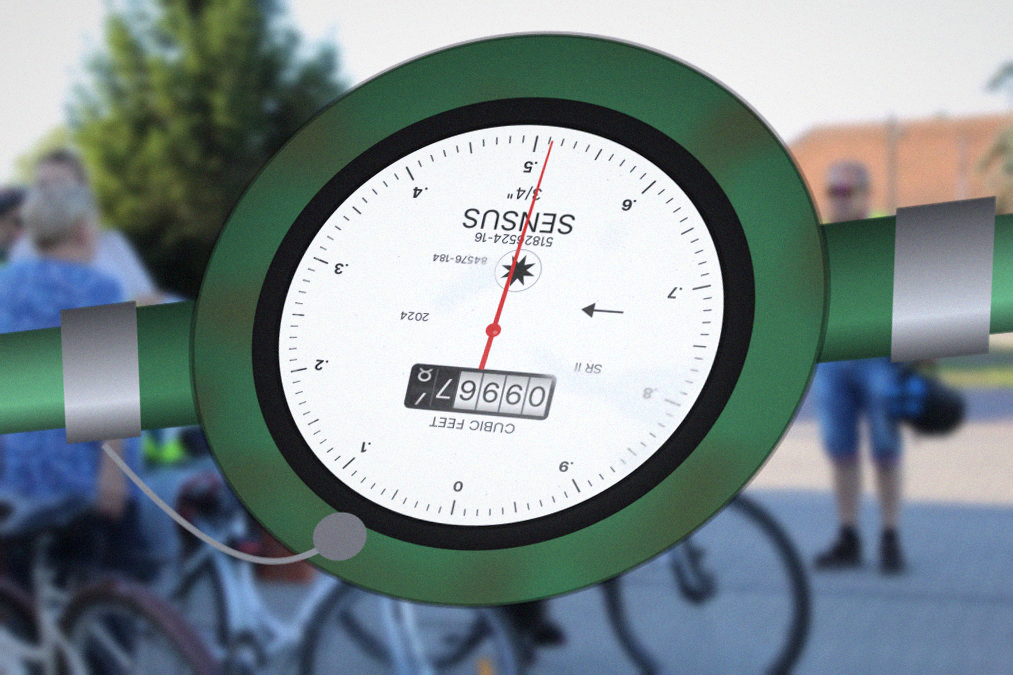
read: value=99677.51 unit=ft³
